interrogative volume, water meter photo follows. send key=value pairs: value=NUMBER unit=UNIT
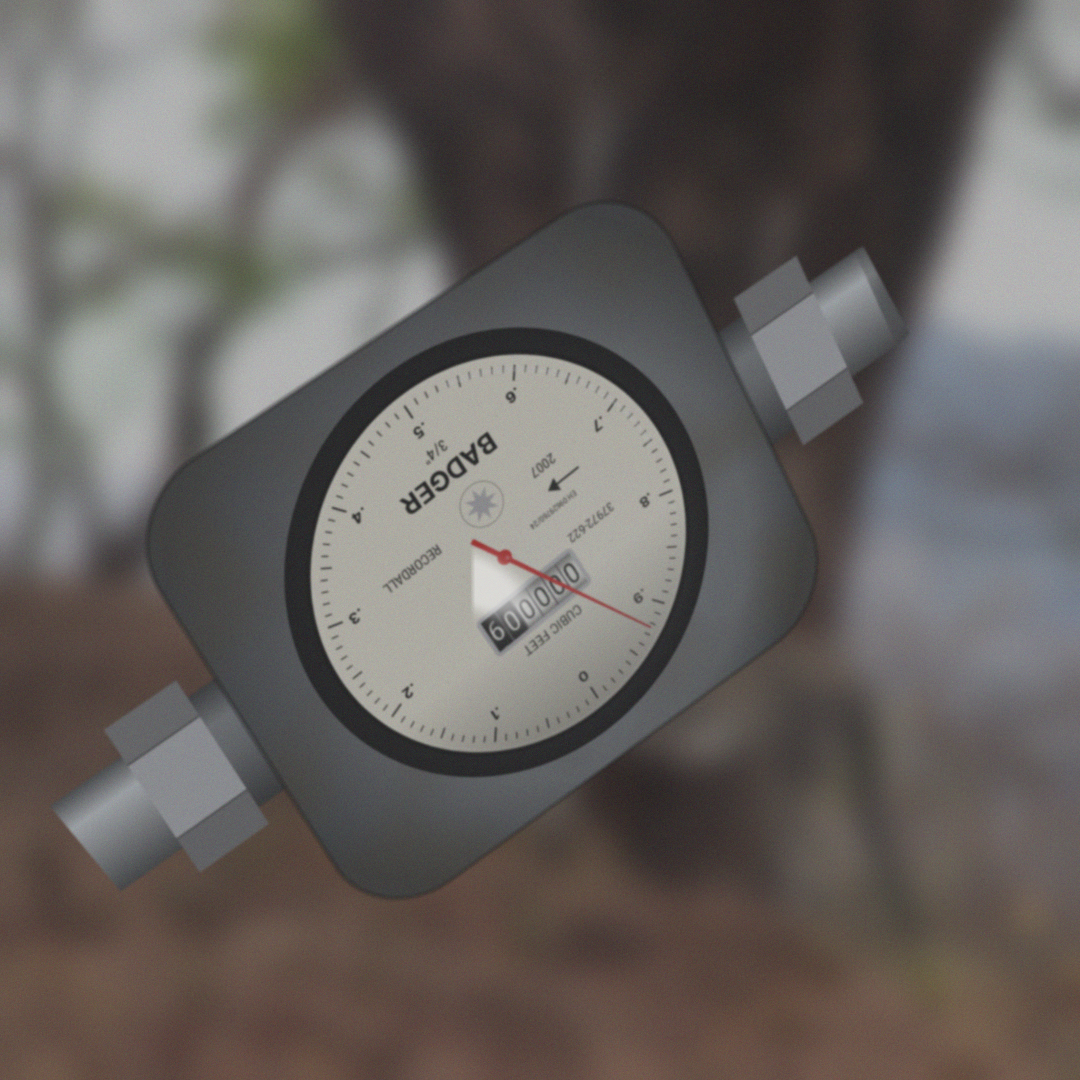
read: value=8.92 unit=ft³
